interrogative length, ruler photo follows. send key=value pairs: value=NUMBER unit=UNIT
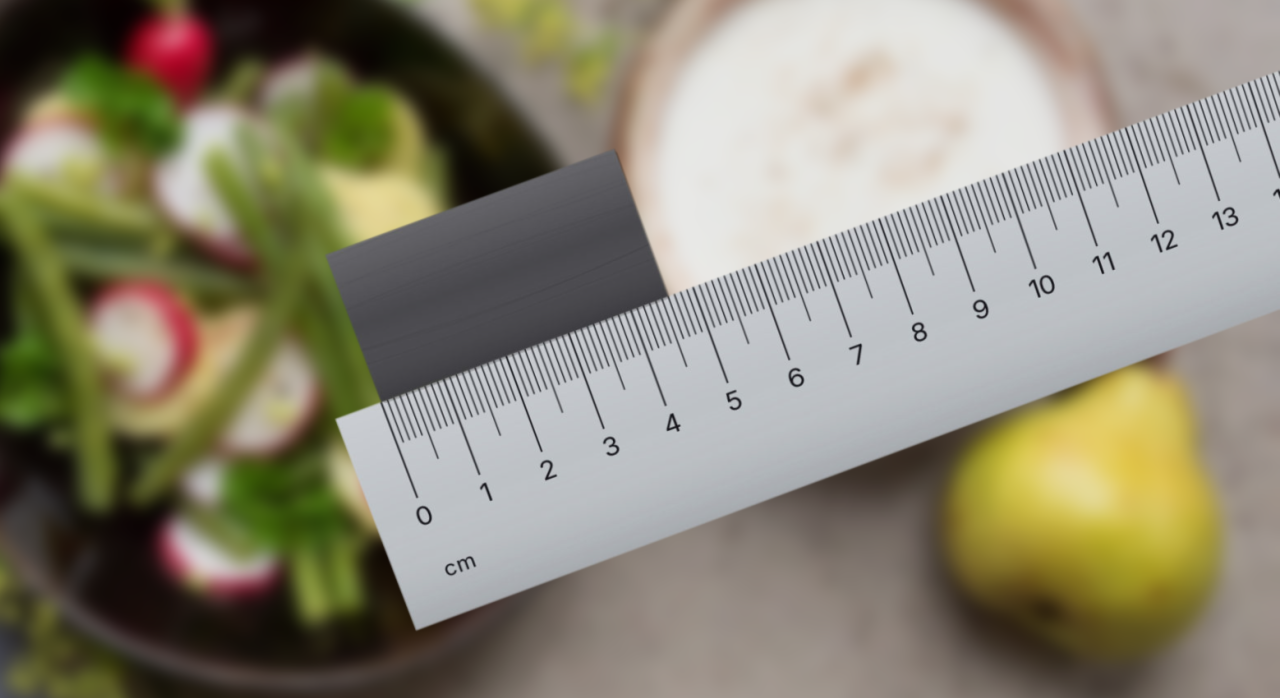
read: value=4.6 unit=cm
